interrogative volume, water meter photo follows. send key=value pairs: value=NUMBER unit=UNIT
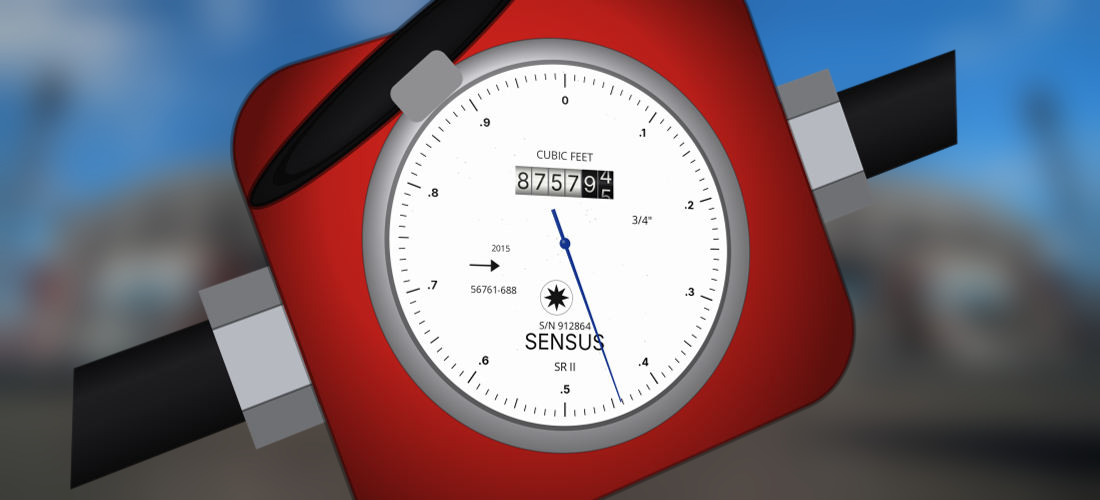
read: value=875794.44 unit=ft³
